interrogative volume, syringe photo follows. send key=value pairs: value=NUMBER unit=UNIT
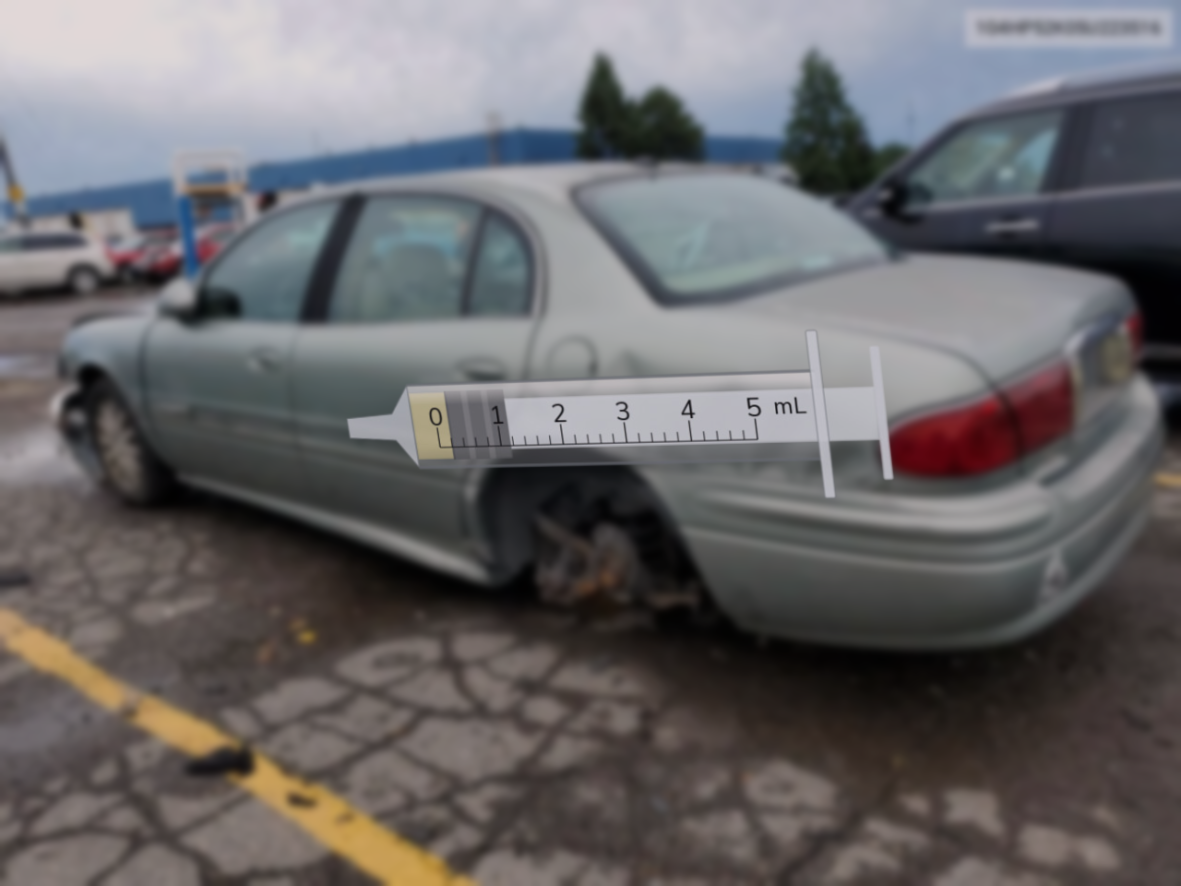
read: value=0.2 unit=mL
